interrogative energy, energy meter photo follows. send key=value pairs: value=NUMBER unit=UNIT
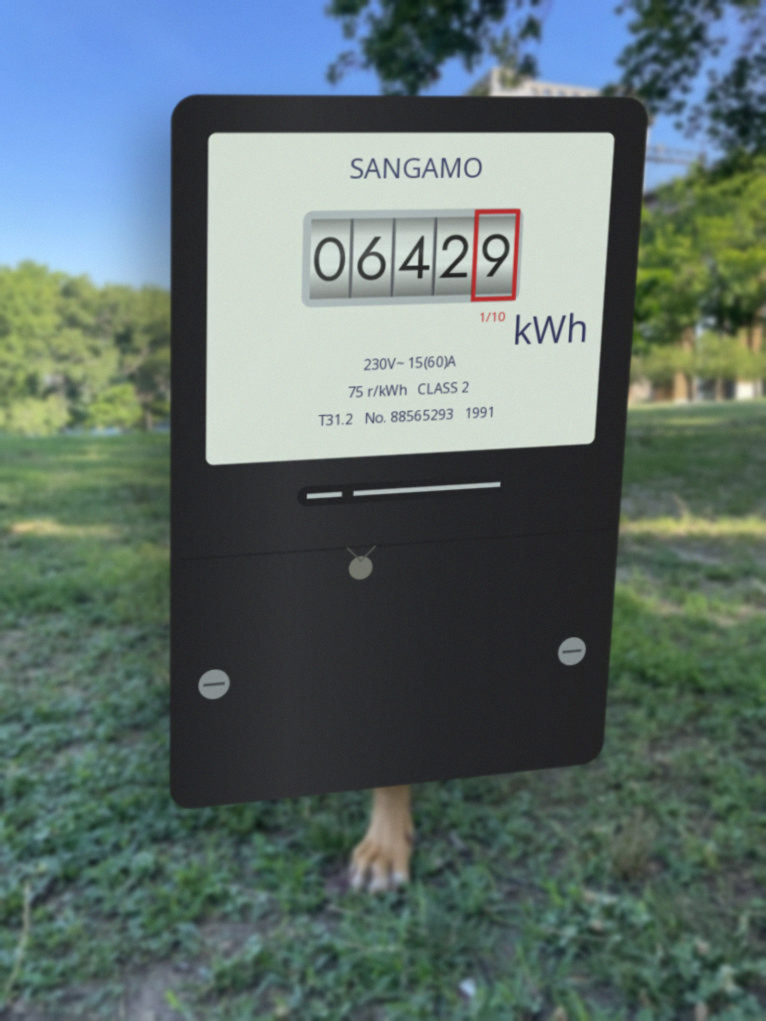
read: value=642.9 unit=kWh
